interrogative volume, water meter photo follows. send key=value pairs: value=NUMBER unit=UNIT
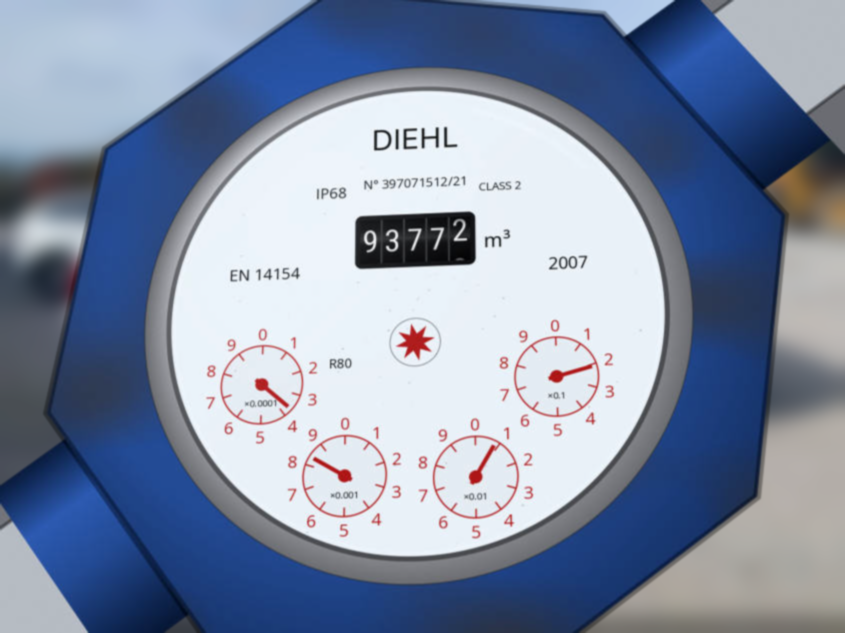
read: value=93772.2083 unit=m³
